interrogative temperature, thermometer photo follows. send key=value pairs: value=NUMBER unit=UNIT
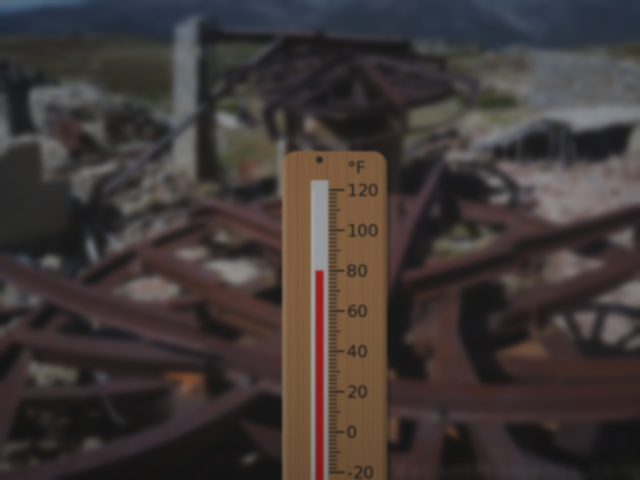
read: value=80 unit=°F
